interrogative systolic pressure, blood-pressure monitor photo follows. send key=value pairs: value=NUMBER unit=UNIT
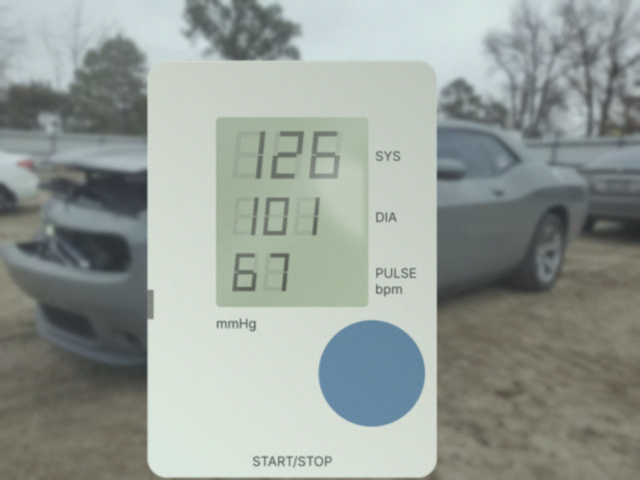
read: value=126 unit=mmHg
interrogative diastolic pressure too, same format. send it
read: value=101 unit=mmHg
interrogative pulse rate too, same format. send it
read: value=67 unit=bpm
